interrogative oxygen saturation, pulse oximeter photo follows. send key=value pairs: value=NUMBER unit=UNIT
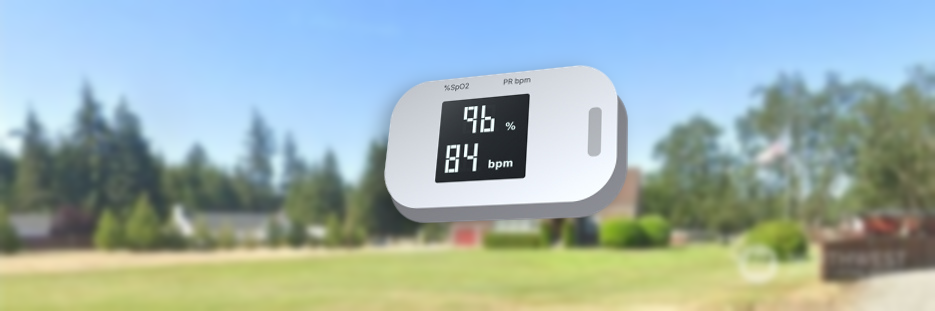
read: value=96 unit=%
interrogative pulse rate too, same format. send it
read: value=84 unit=bpm
